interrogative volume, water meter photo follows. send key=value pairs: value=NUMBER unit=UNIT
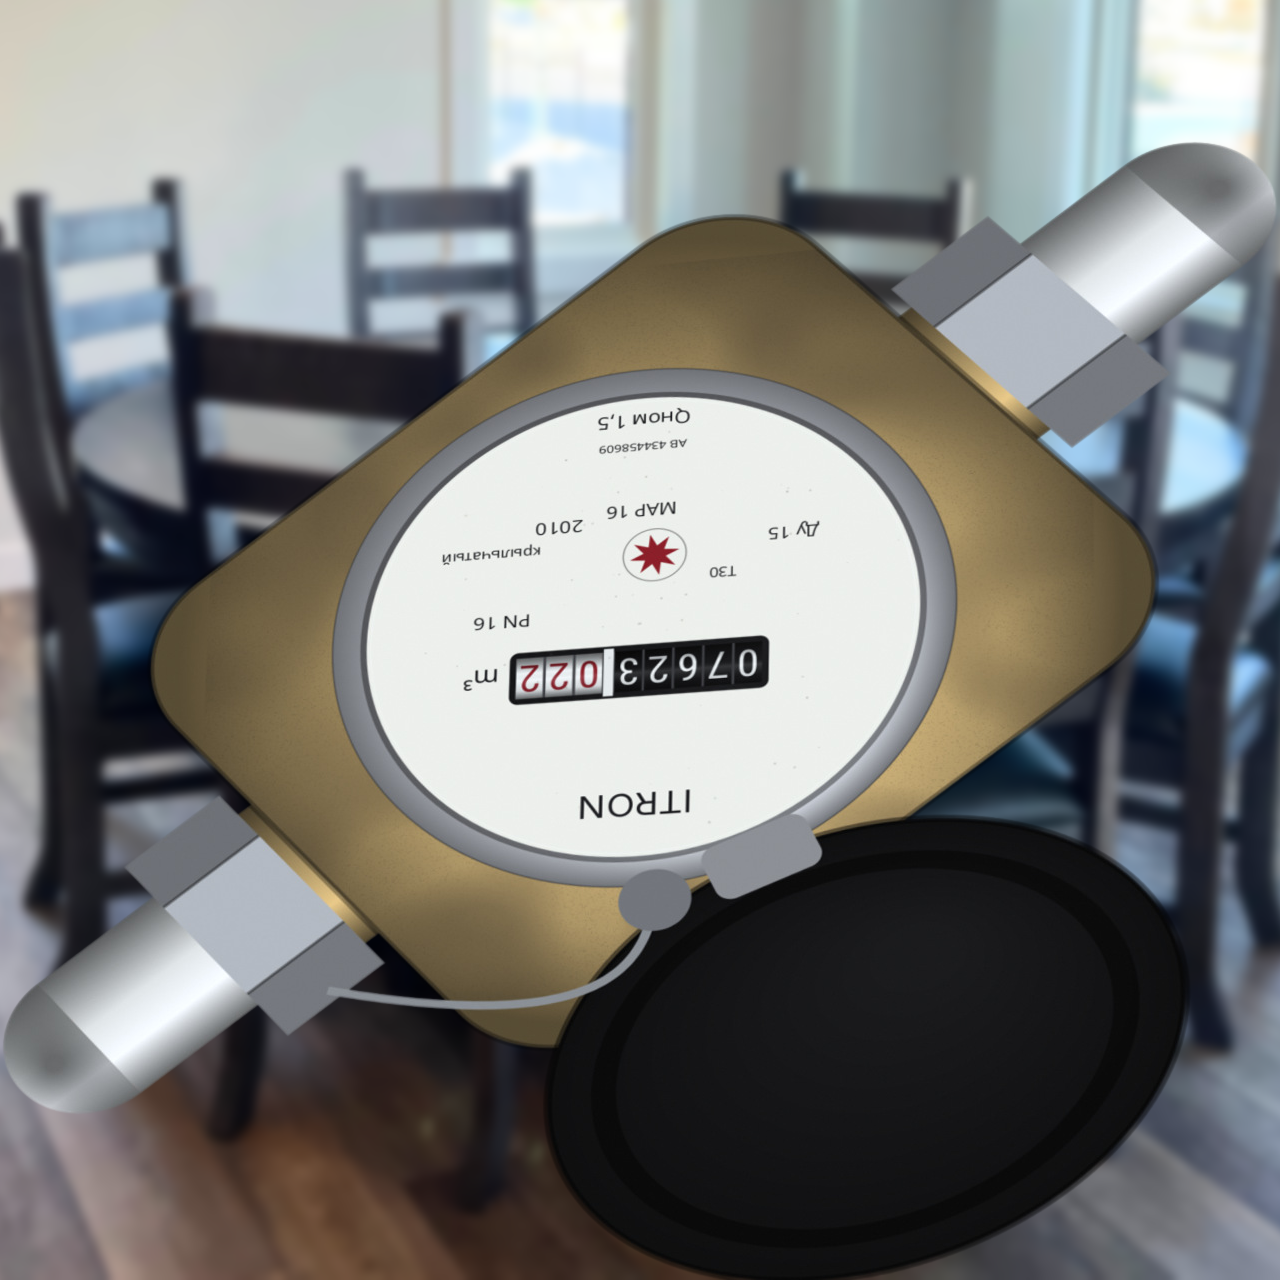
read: value=7623.022 unit=m³
